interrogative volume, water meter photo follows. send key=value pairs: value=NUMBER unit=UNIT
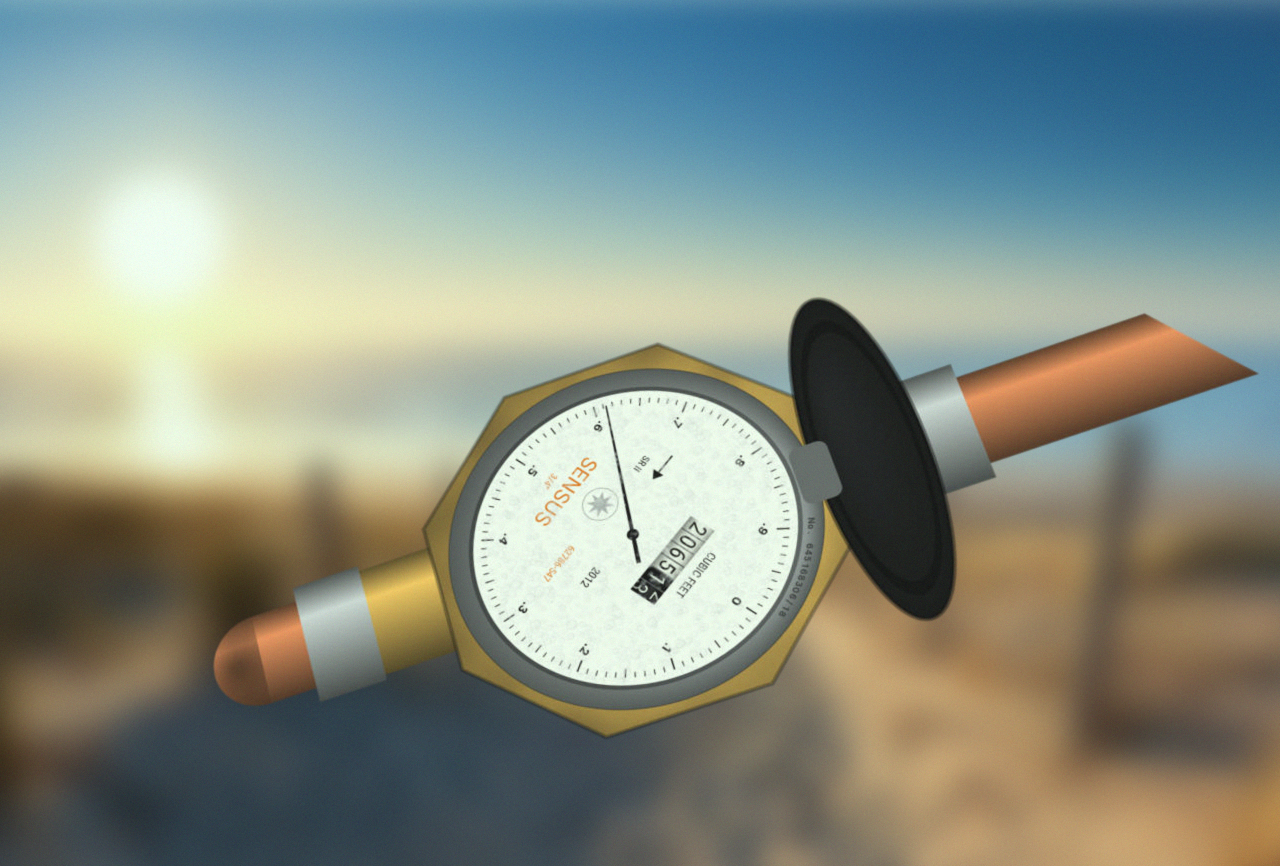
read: value=206512.61 unit=ft³
